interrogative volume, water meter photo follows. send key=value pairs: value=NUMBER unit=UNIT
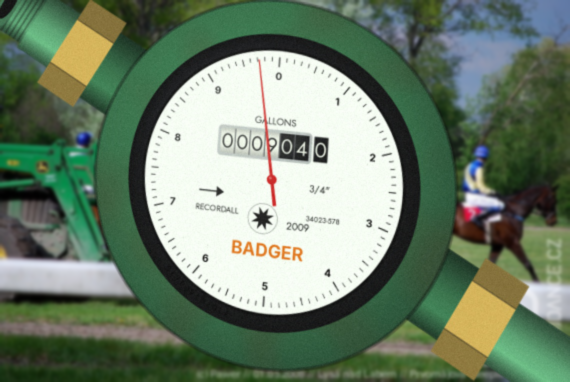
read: value=9039.7 unit=gal
